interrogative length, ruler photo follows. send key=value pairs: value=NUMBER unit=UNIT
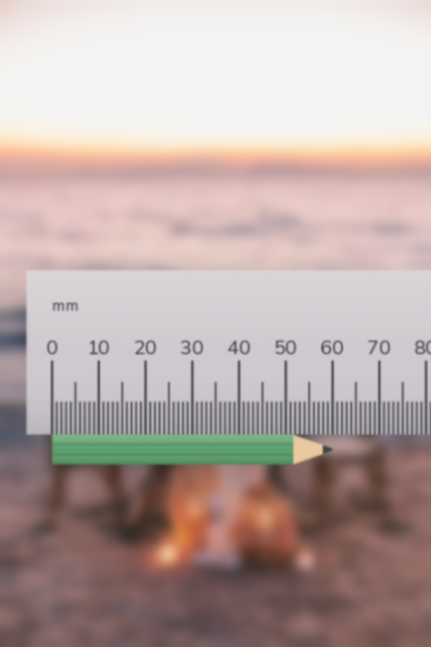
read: value=60 unit=mm
